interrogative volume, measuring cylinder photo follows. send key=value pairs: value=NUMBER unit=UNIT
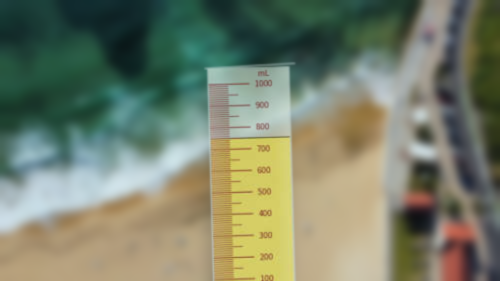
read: value=750 unit=mL
